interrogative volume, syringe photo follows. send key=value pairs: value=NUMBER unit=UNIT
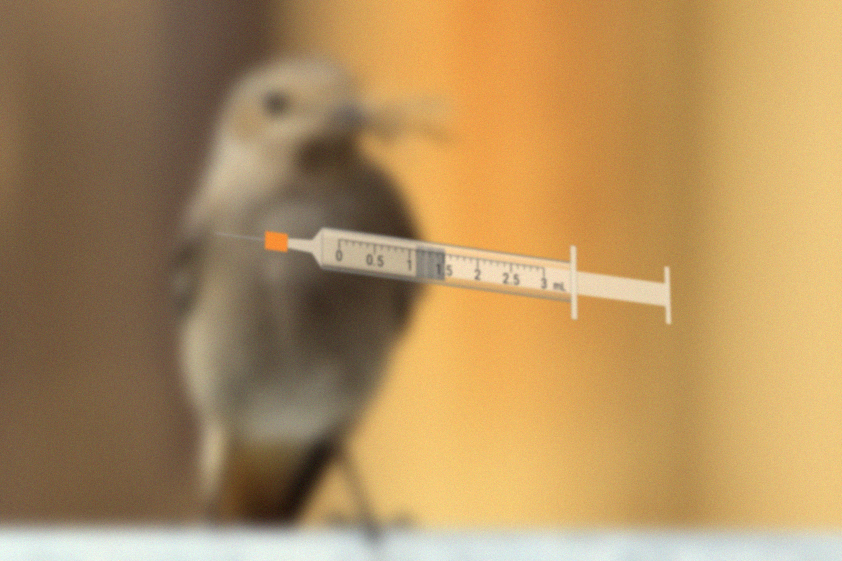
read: value=1.1 unit=mL
